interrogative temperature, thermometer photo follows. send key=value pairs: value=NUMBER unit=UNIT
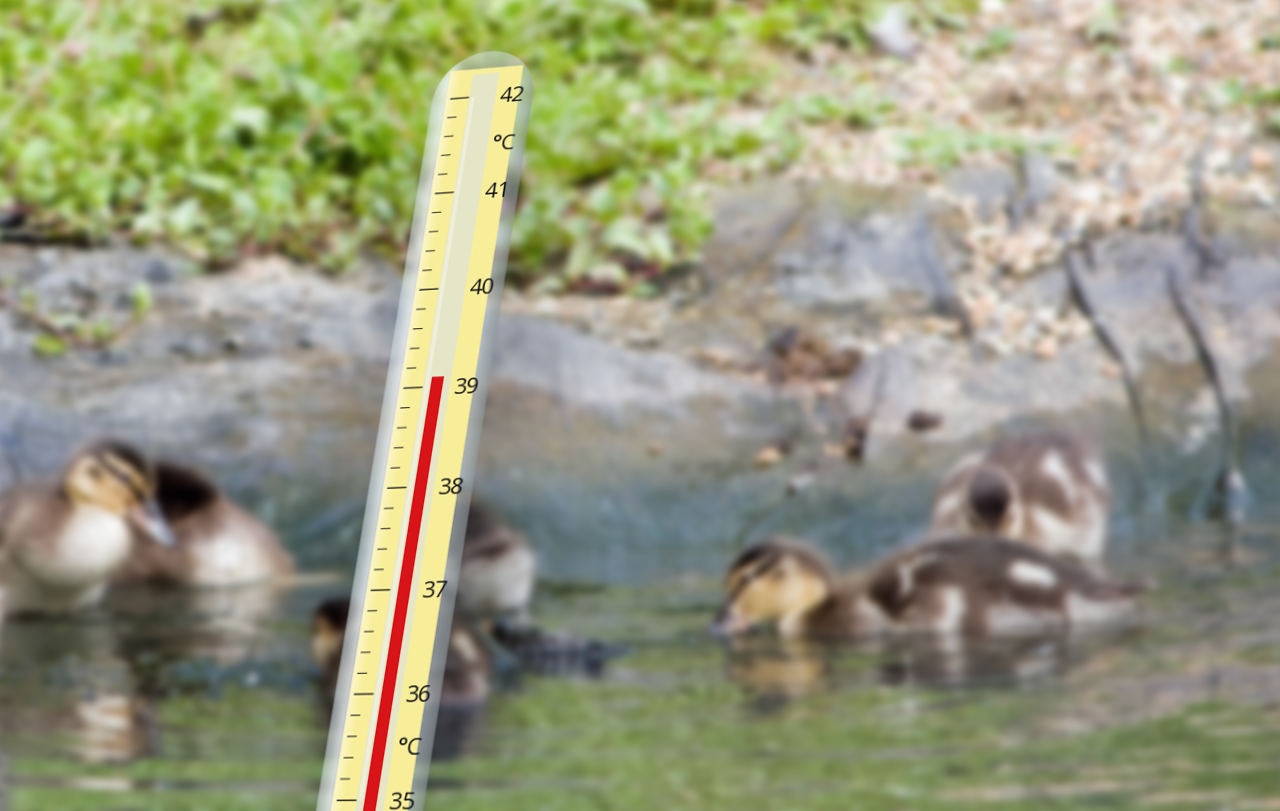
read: value=39.1 unit=°C
